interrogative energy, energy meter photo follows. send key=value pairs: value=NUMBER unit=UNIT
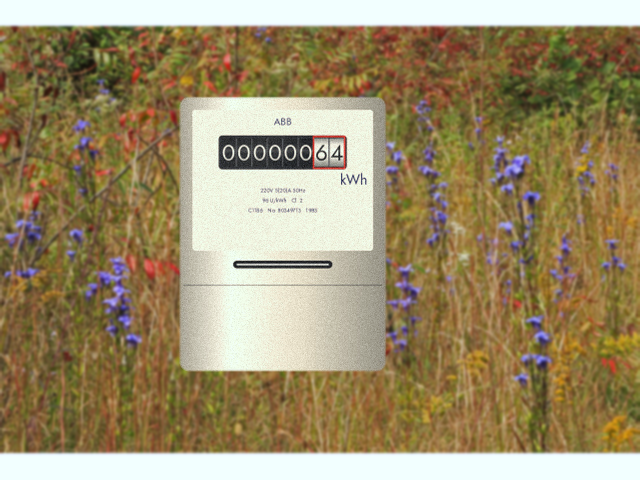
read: value=0.64 unit=kWh
